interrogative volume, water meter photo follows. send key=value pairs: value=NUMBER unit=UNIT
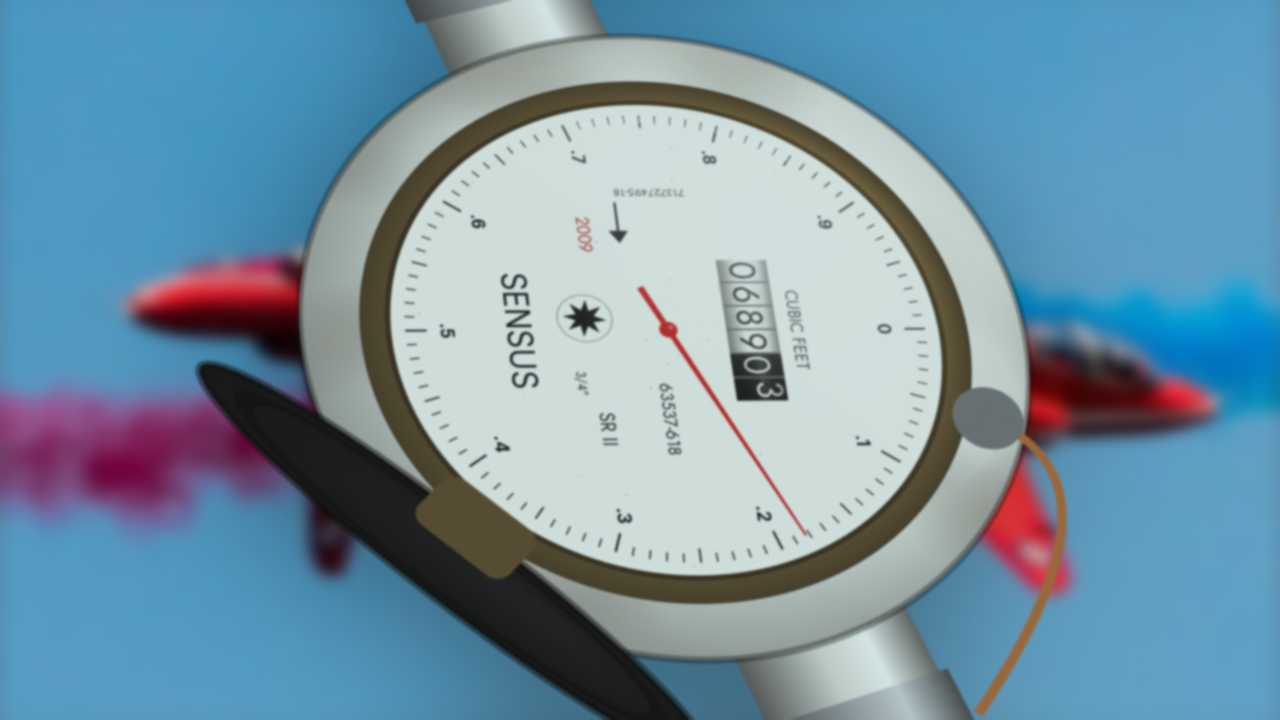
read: value=68903.18 unit=ft³
